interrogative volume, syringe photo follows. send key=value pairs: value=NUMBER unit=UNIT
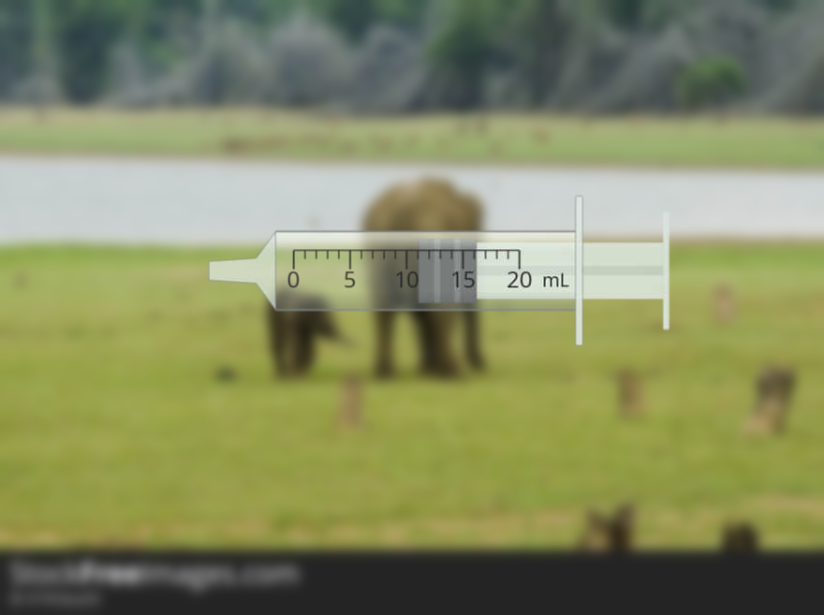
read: value=11 unit=mL
